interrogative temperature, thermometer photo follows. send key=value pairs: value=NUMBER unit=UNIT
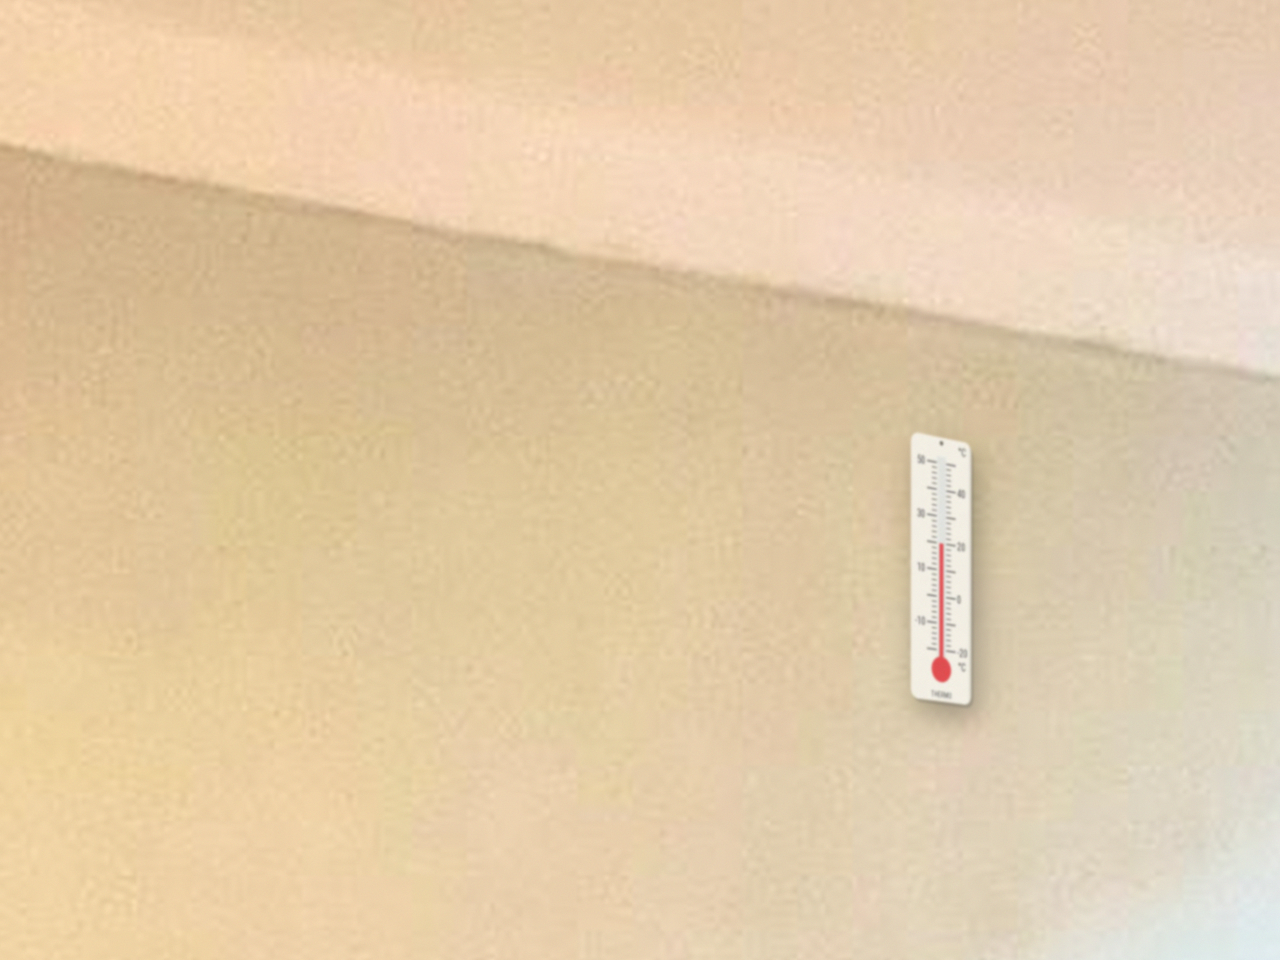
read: value=20 unit=°C
